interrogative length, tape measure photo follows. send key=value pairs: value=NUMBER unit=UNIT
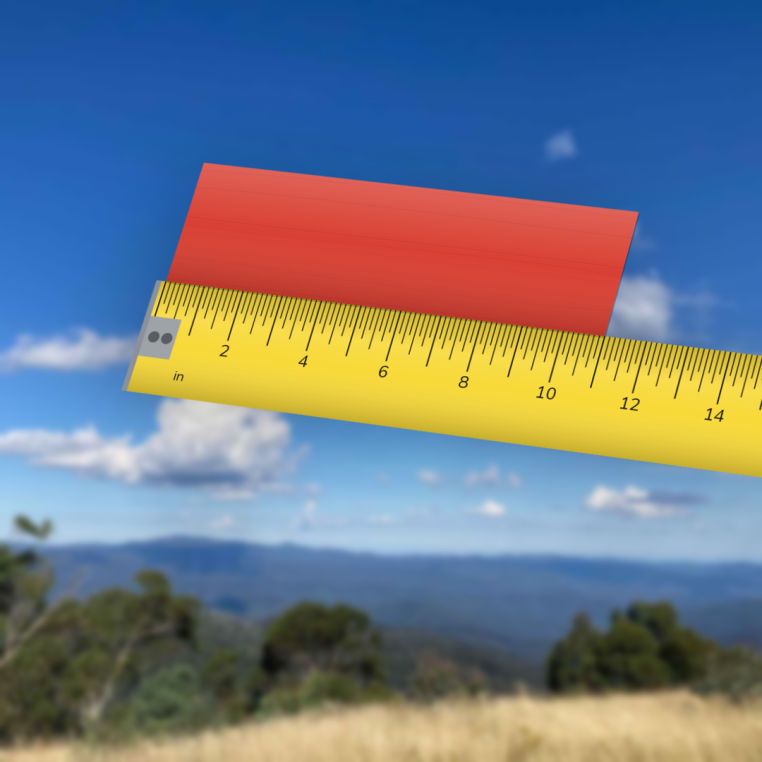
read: value=11 unit=in
